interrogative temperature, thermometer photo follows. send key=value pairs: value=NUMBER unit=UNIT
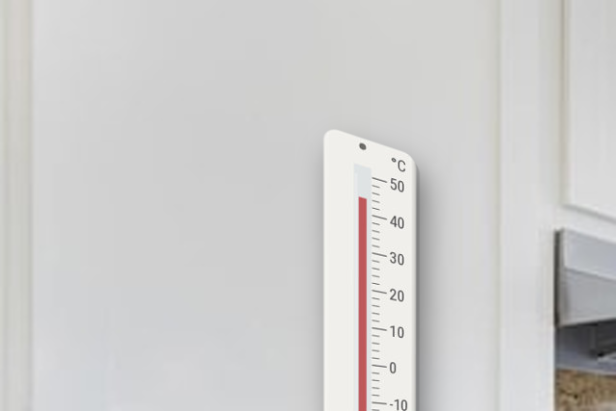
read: value=44 unit=°C
